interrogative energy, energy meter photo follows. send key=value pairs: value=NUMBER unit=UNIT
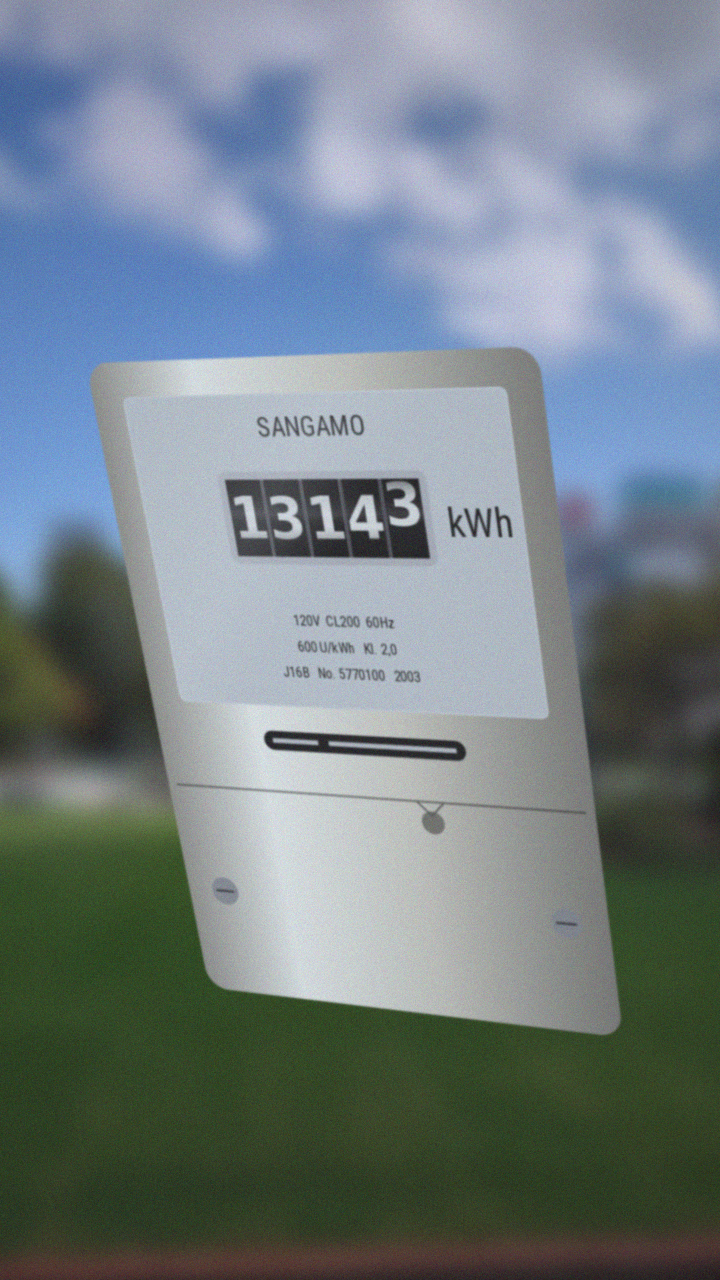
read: value=13143 unit=kWh
